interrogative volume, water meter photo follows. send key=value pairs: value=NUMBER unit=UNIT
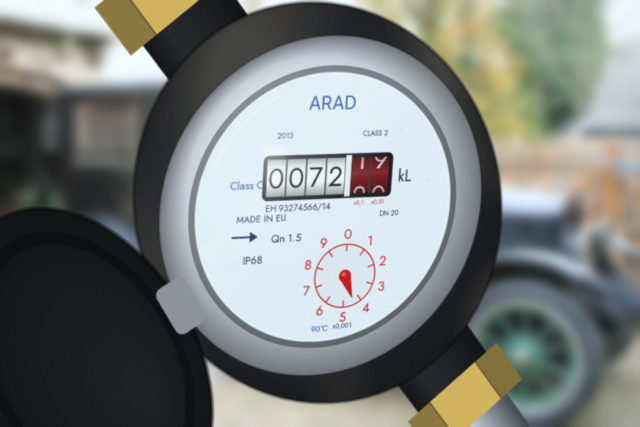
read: value=72.194 unit=kL
